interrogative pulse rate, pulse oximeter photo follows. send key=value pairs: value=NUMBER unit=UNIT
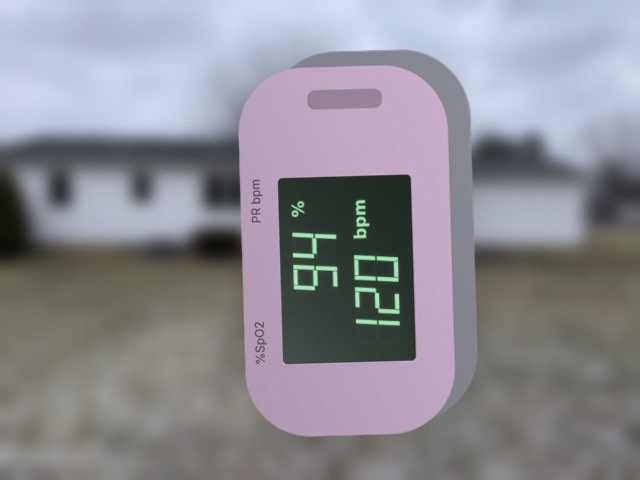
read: value=120 unit=bpm
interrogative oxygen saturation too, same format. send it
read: value=94 unit=%
